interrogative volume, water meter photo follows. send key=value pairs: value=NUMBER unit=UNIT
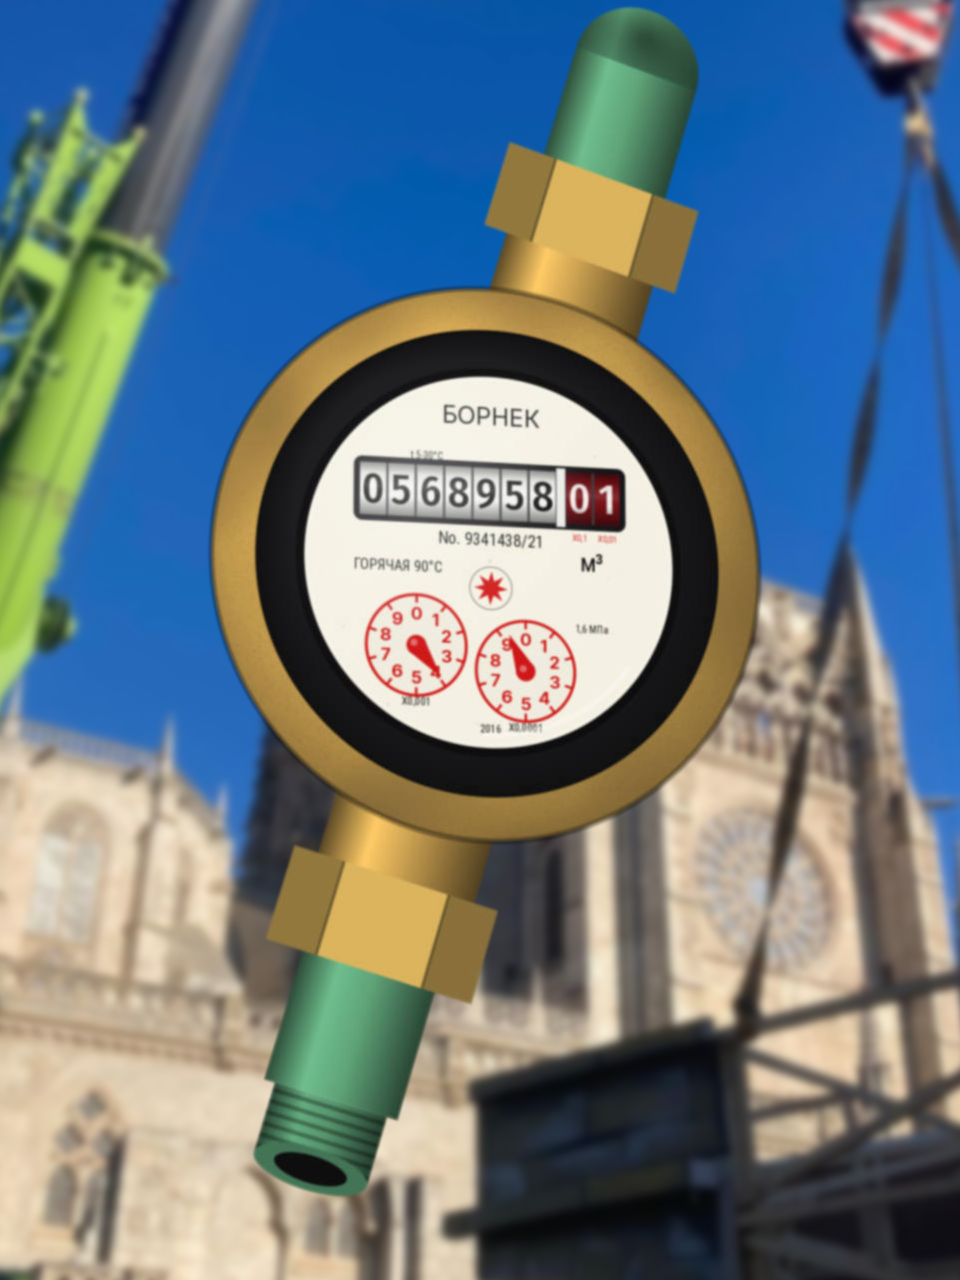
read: value=568958.0139 unit=m³
